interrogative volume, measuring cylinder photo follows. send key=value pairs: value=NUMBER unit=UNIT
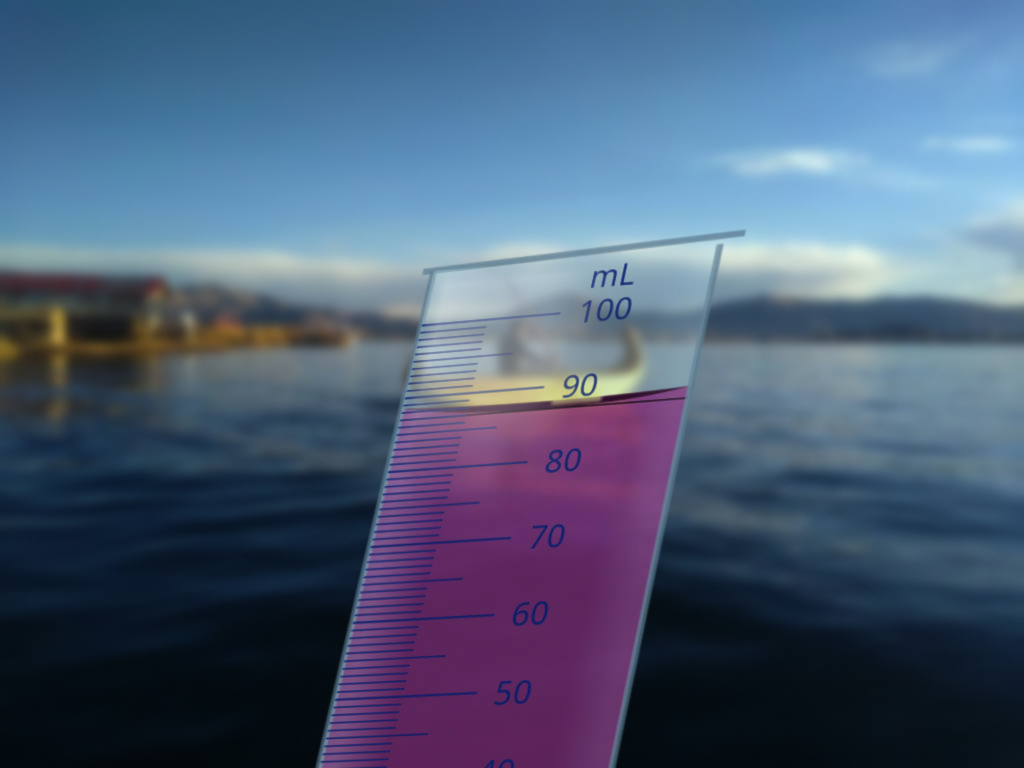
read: value=87 unit=mL
